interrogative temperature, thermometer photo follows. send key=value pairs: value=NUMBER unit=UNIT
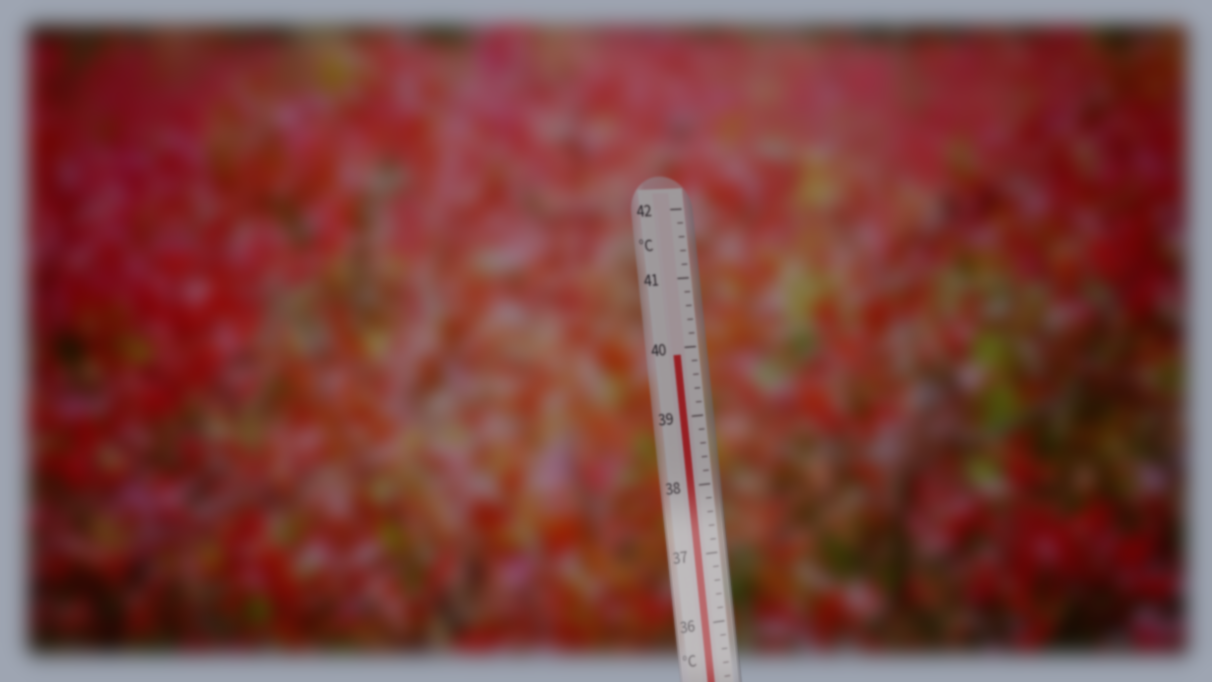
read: value=39.9 unit=°C
